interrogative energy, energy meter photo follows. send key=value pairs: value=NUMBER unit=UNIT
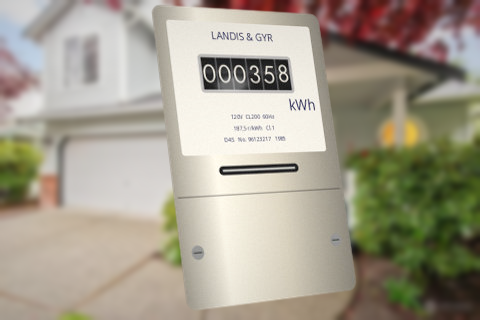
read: value=358 unit=kWh
